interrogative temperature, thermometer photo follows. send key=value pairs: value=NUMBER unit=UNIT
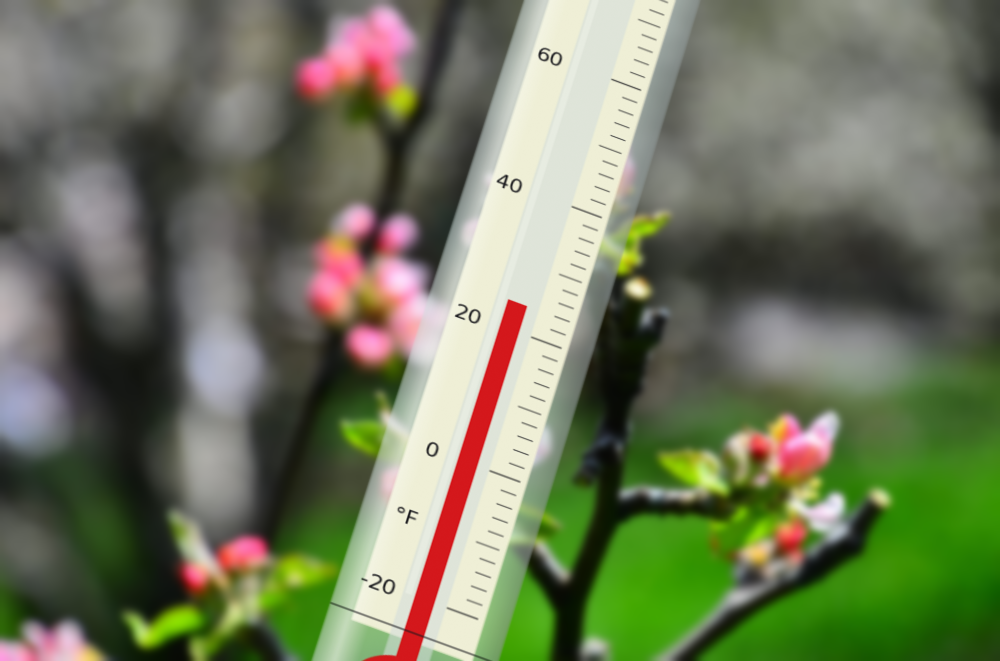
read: value=24 unit=°F
